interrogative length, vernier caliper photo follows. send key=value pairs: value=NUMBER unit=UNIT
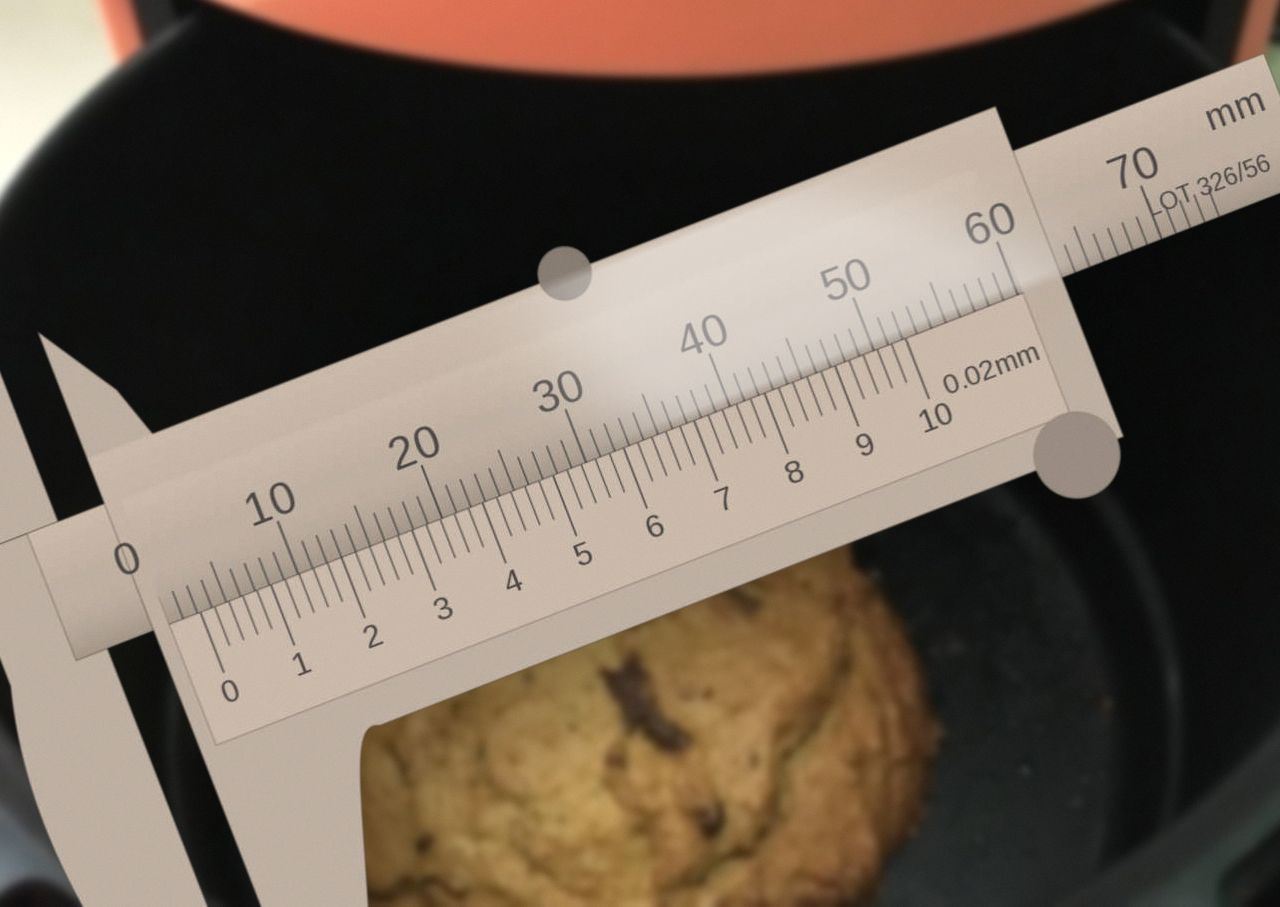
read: value=3.2 unit=mm
